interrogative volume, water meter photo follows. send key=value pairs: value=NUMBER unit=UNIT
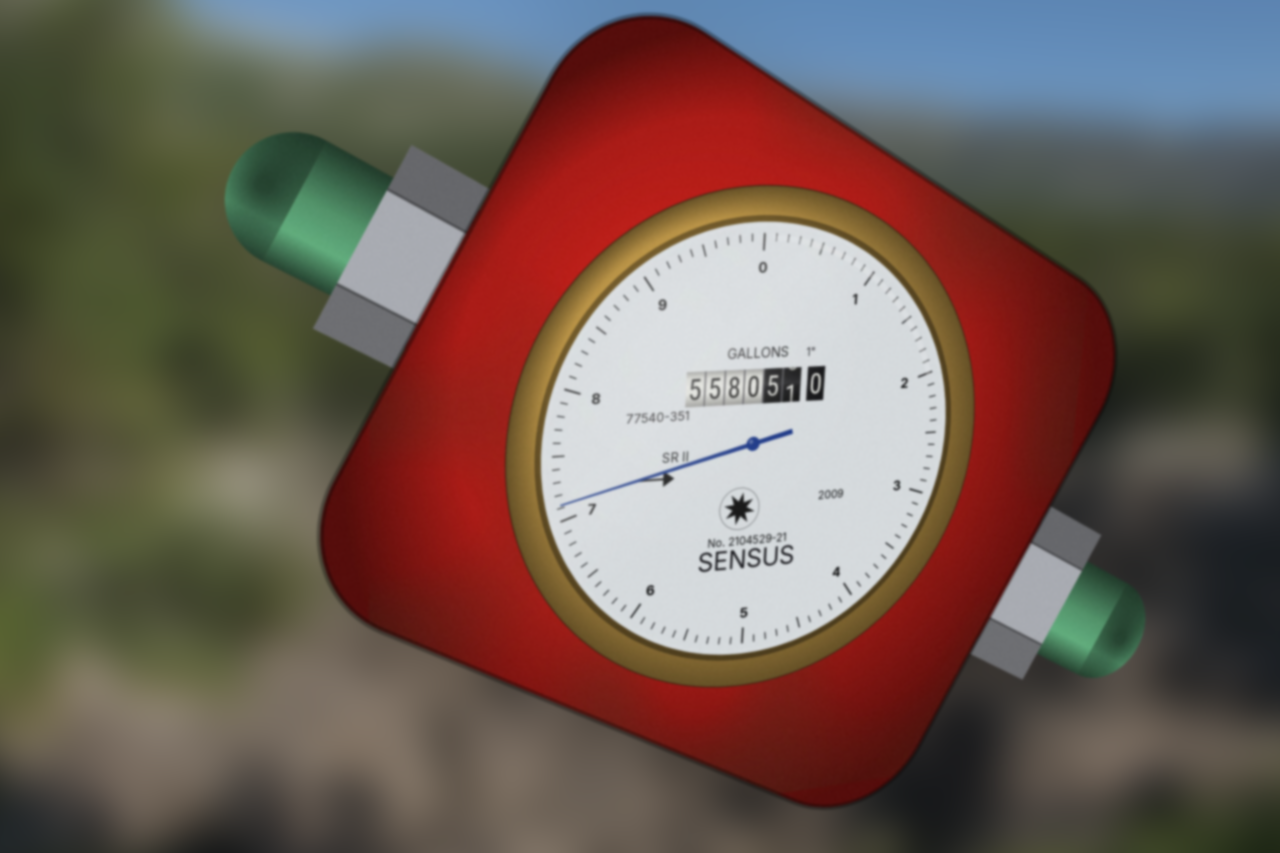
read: value=5580507.1 unit=gal
